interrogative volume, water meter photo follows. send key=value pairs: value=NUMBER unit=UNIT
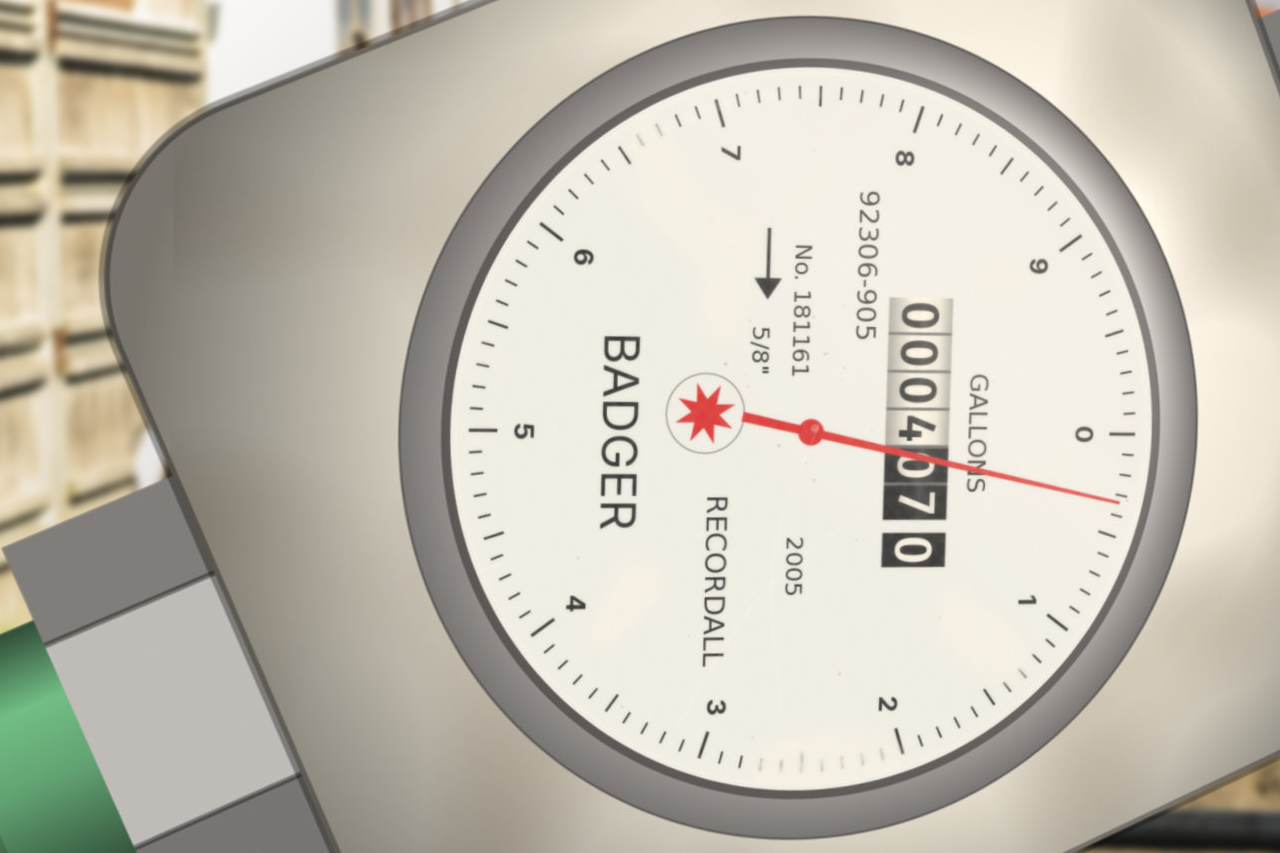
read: value=4070.3 unit=gal
